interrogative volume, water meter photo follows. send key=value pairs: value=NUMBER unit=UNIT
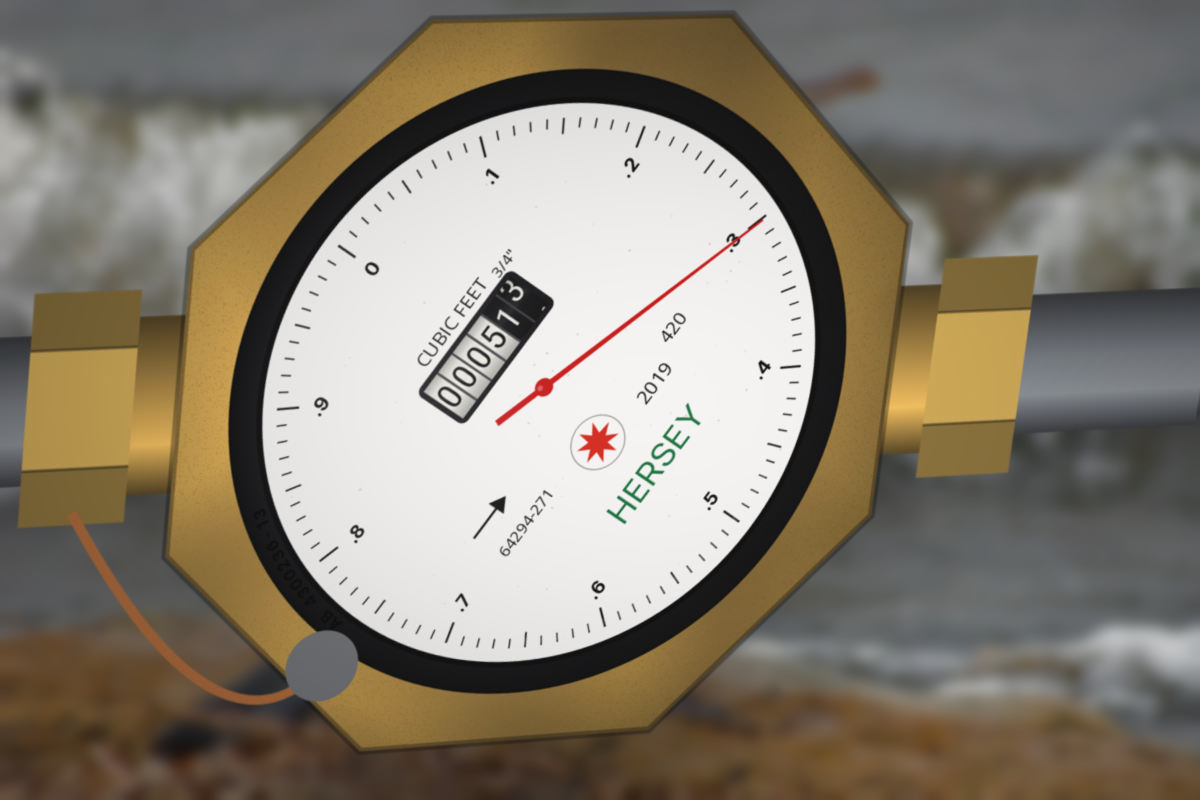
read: value=513.30 unit=ft³
